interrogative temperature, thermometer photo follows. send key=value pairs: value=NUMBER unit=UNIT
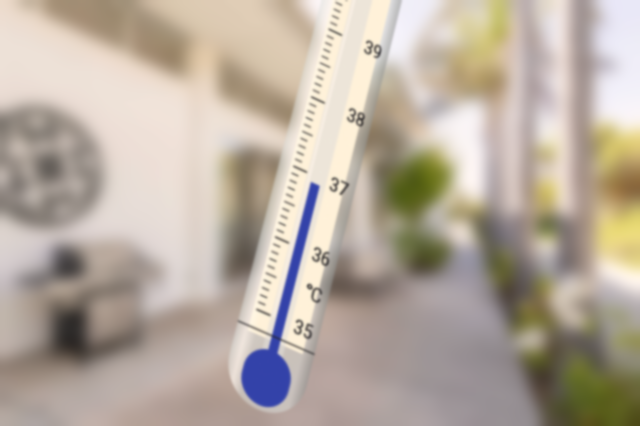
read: value=36.9 unit=°C
